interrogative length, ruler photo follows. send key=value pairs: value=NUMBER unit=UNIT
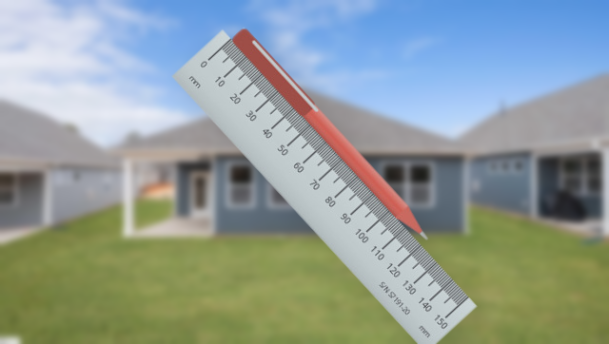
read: value=120 unit=mm
